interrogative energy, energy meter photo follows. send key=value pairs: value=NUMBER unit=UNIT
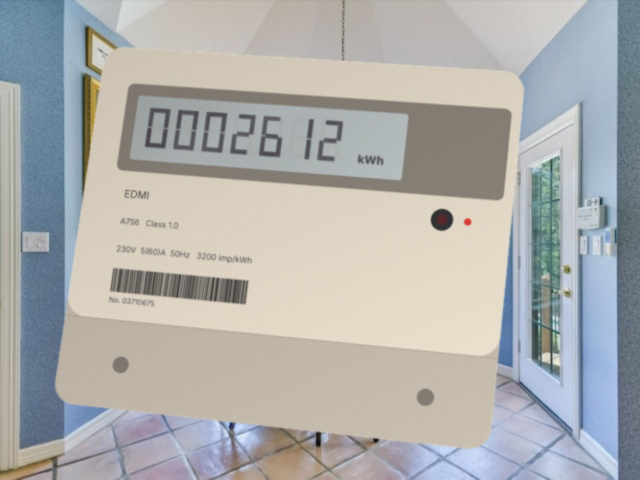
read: value=2612 unit=kWh
